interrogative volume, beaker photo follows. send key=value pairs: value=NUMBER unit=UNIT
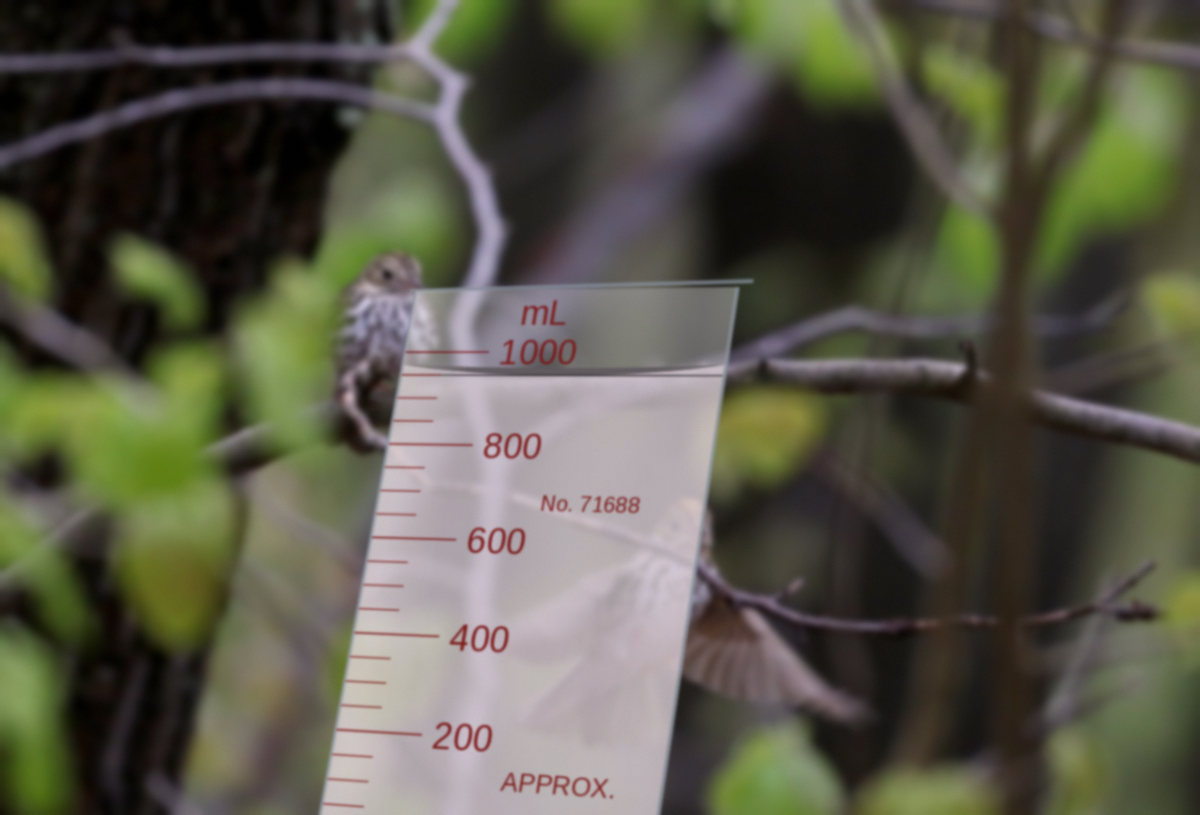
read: value=950 unit=mL
